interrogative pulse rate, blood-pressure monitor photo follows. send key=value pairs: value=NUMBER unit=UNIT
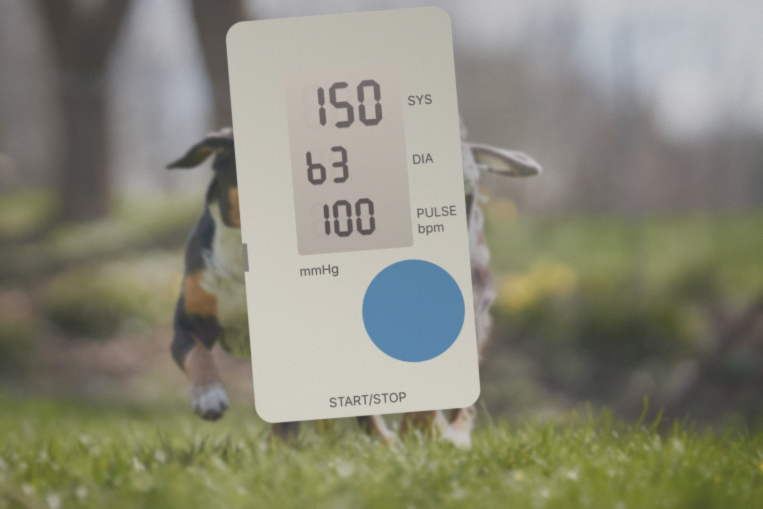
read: value=100 unit=bpm
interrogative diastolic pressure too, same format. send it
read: value=63 unit=mmHg
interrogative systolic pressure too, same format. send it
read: value=150 unit=mmHg
